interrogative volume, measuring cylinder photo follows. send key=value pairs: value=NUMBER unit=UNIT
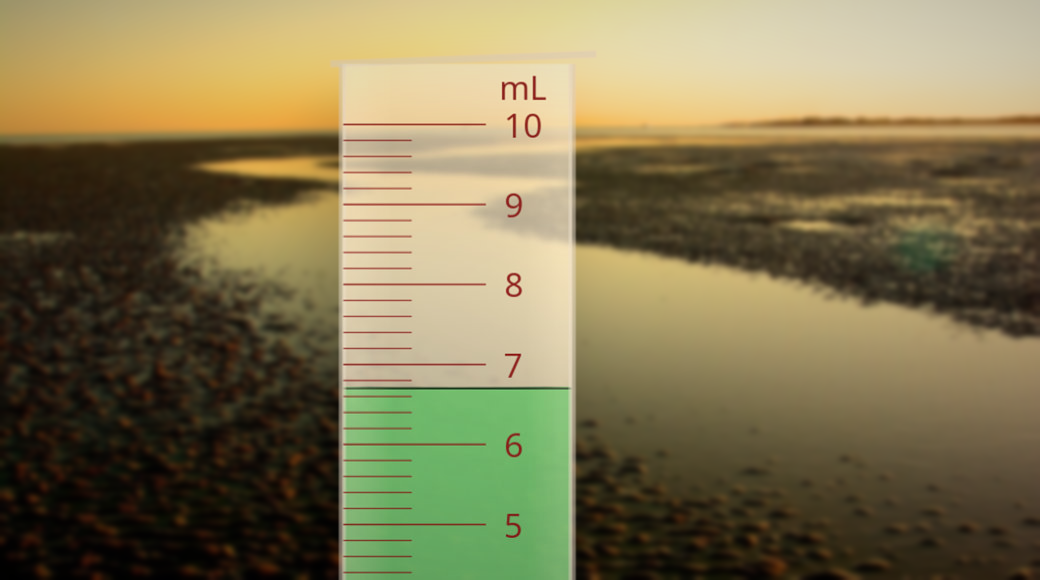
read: value=6.7 unit=mL
